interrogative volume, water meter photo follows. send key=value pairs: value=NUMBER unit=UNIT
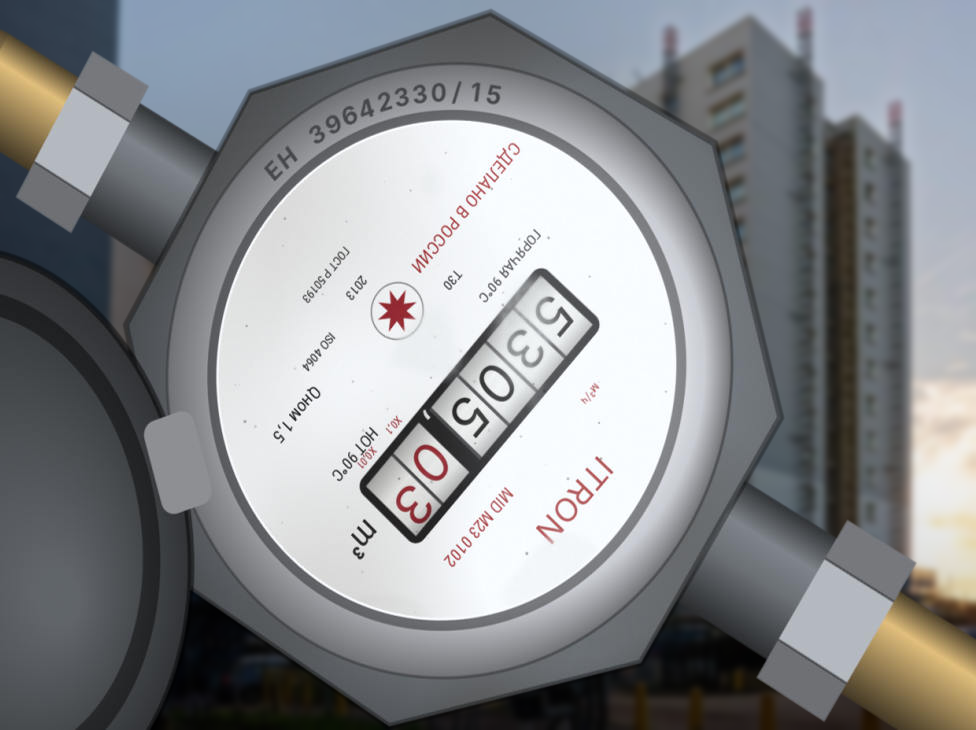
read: value=5305.03 unit=m³
